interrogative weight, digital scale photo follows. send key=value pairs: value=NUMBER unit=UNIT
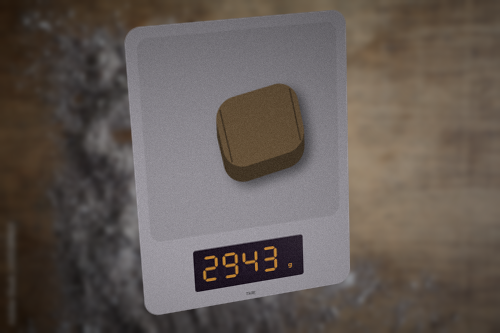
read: value=2943 unit=g
